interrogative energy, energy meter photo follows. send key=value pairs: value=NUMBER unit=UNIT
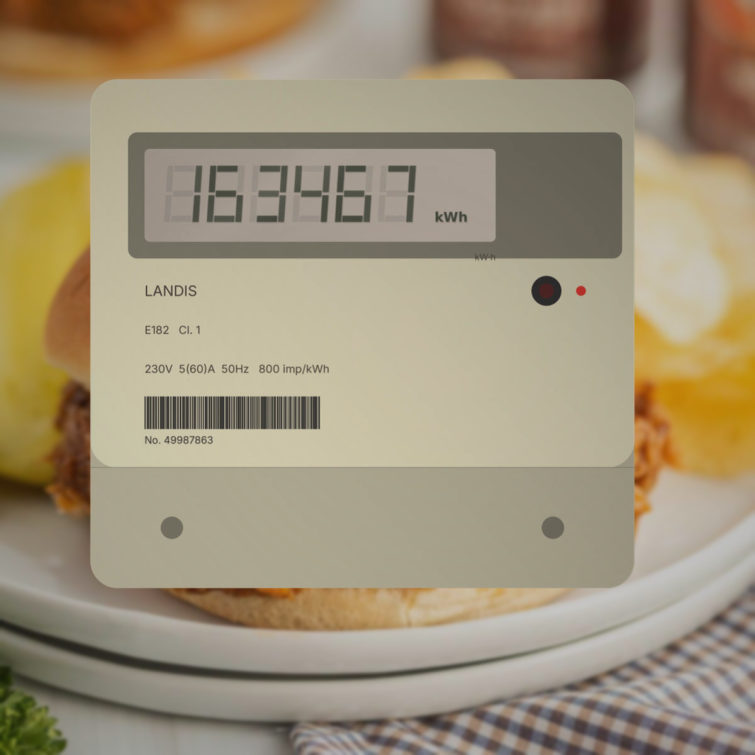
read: value=163467 unit=kWh
